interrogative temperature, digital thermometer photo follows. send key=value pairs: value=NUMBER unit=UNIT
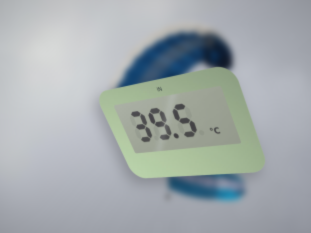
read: value=39.5 unit=°C
